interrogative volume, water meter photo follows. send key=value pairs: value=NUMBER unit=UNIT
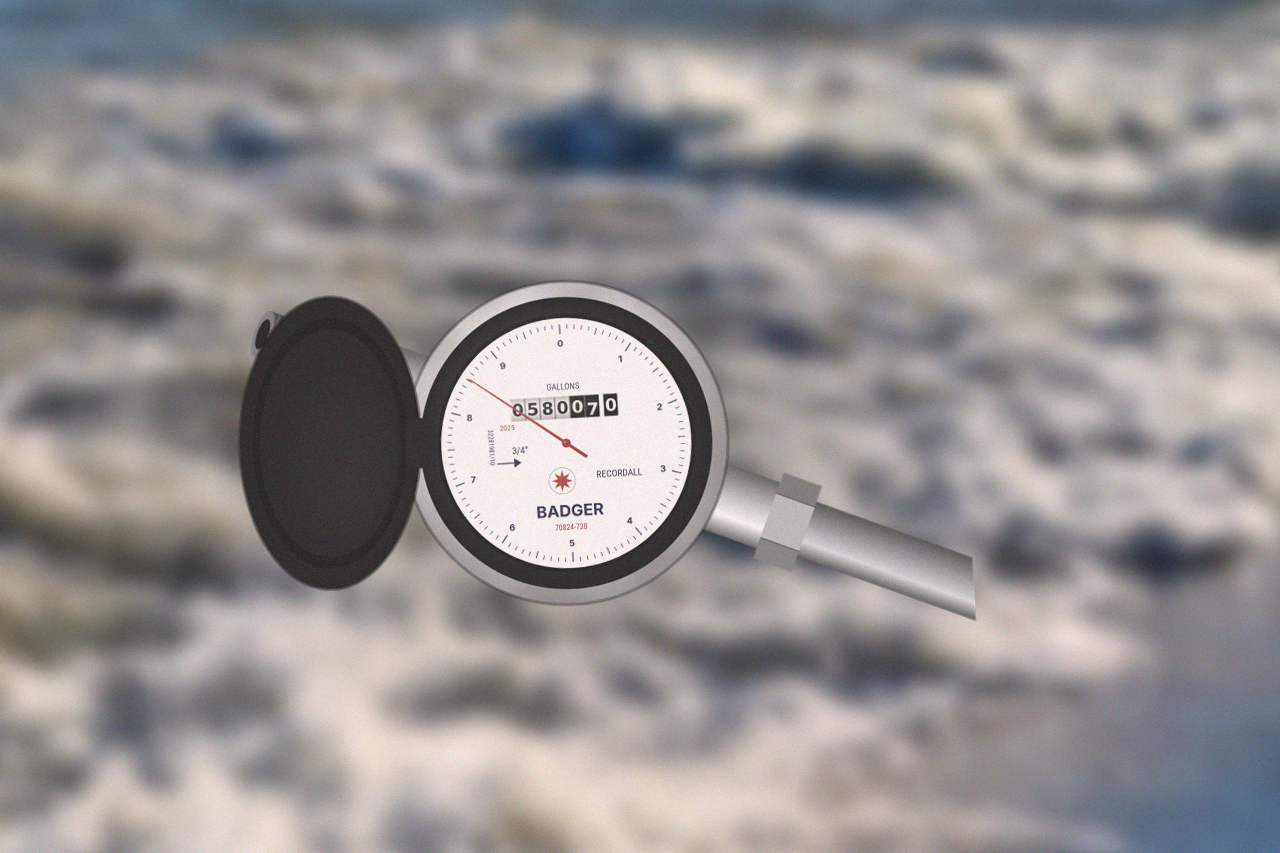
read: value=580068.5 unit=gal
